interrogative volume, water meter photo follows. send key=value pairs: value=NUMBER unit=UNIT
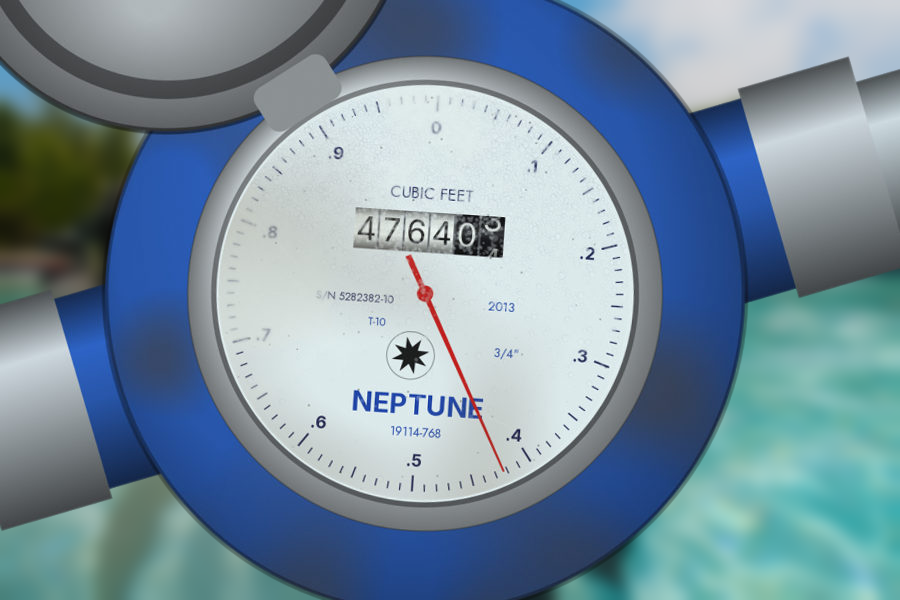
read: value=476403.42 unit=ft³
